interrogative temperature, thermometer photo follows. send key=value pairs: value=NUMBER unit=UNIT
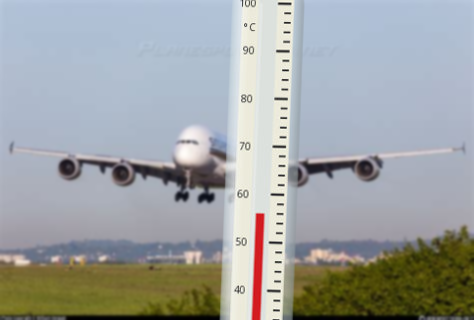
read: value=56 unit=°C
